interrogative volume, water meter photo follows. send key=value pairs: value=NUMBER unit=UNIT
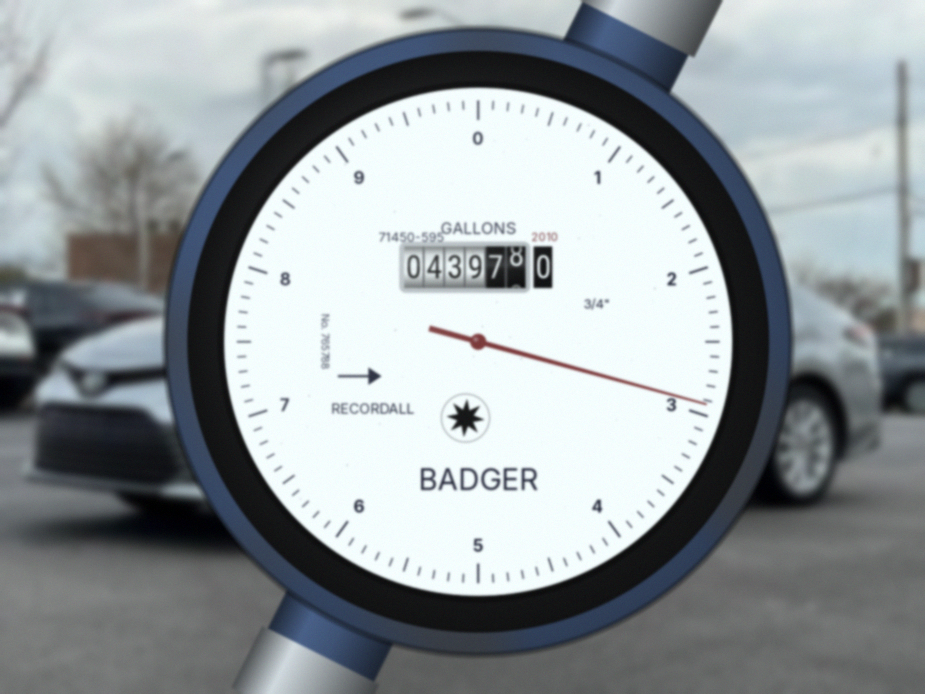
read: value=439782.9 unit=gal
